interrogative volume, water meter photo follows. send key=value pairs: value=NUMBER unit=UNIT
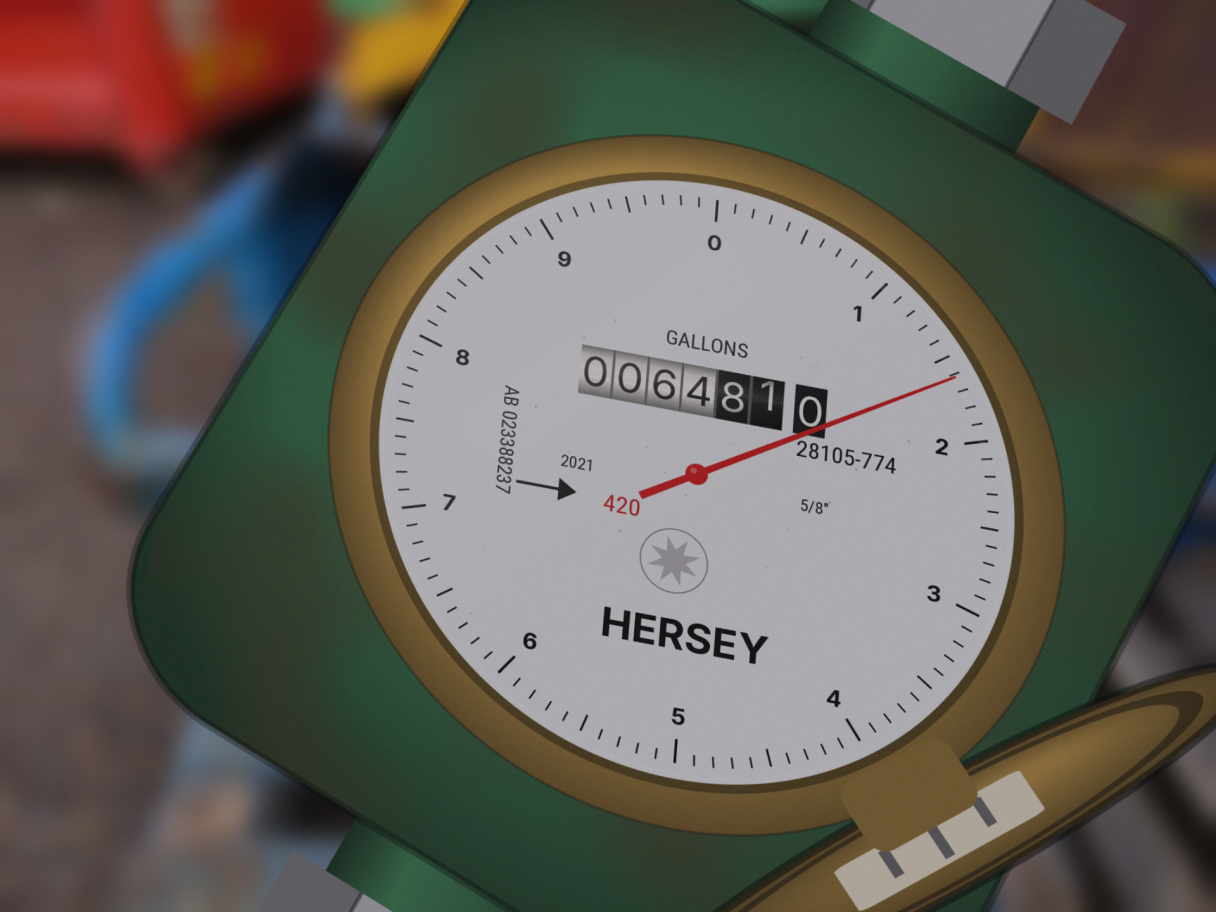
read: value=64811.6 unit=gal
